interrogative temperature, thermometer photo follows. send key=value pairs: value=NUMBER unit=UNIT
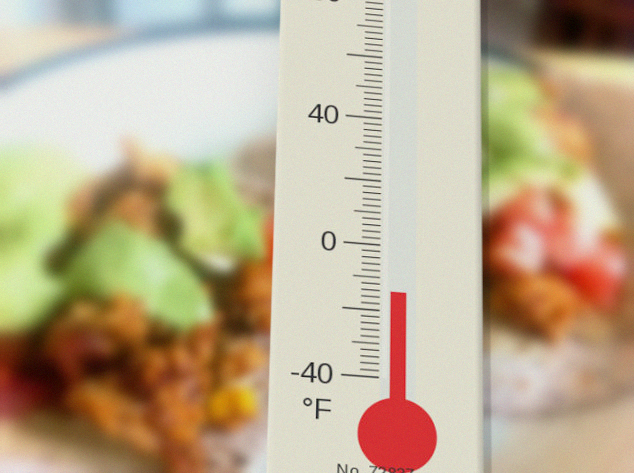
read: value=-14 unit=°F
